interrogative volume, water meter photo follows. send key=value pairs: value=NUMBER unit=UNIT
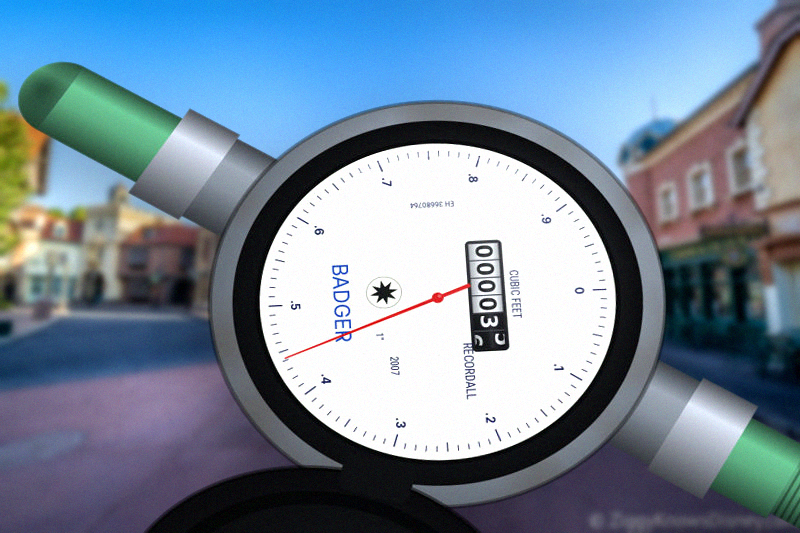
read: value=35.44 unit=ft³
